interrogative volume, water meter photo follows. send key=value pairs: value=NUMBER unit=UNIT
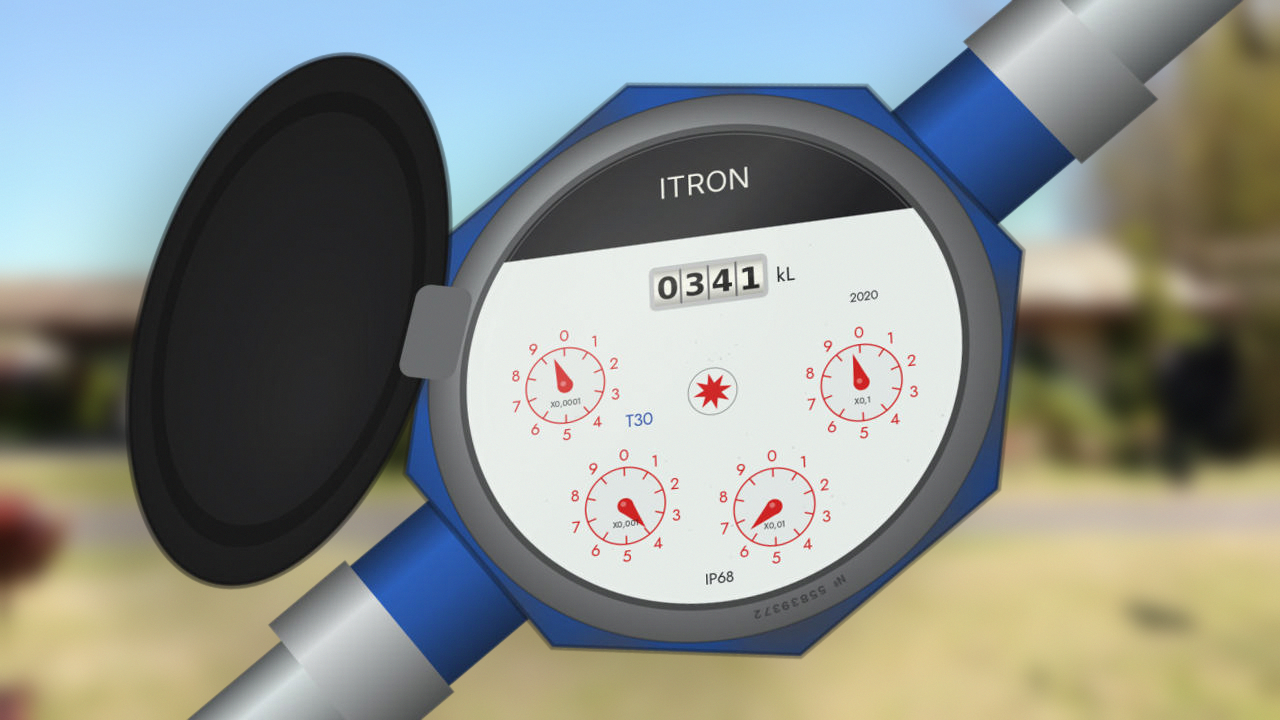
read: value=340.9639 unit=kL
